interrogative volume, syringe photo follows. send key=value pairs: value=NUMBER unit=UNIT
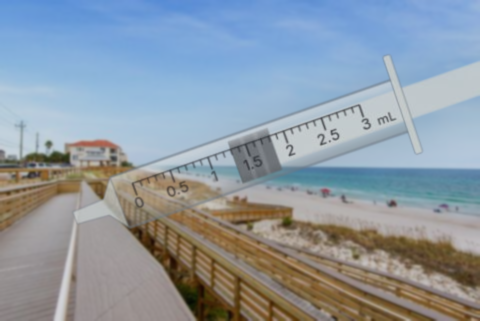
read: value=1.3 unit=mL
